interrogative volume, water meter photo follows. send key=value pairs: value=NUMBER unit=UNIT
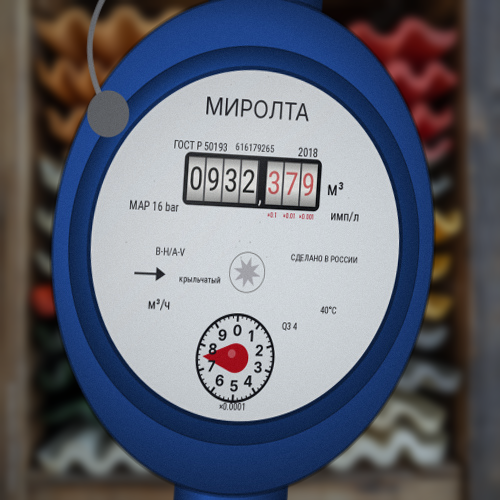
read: value=932.3797 unit=m³
